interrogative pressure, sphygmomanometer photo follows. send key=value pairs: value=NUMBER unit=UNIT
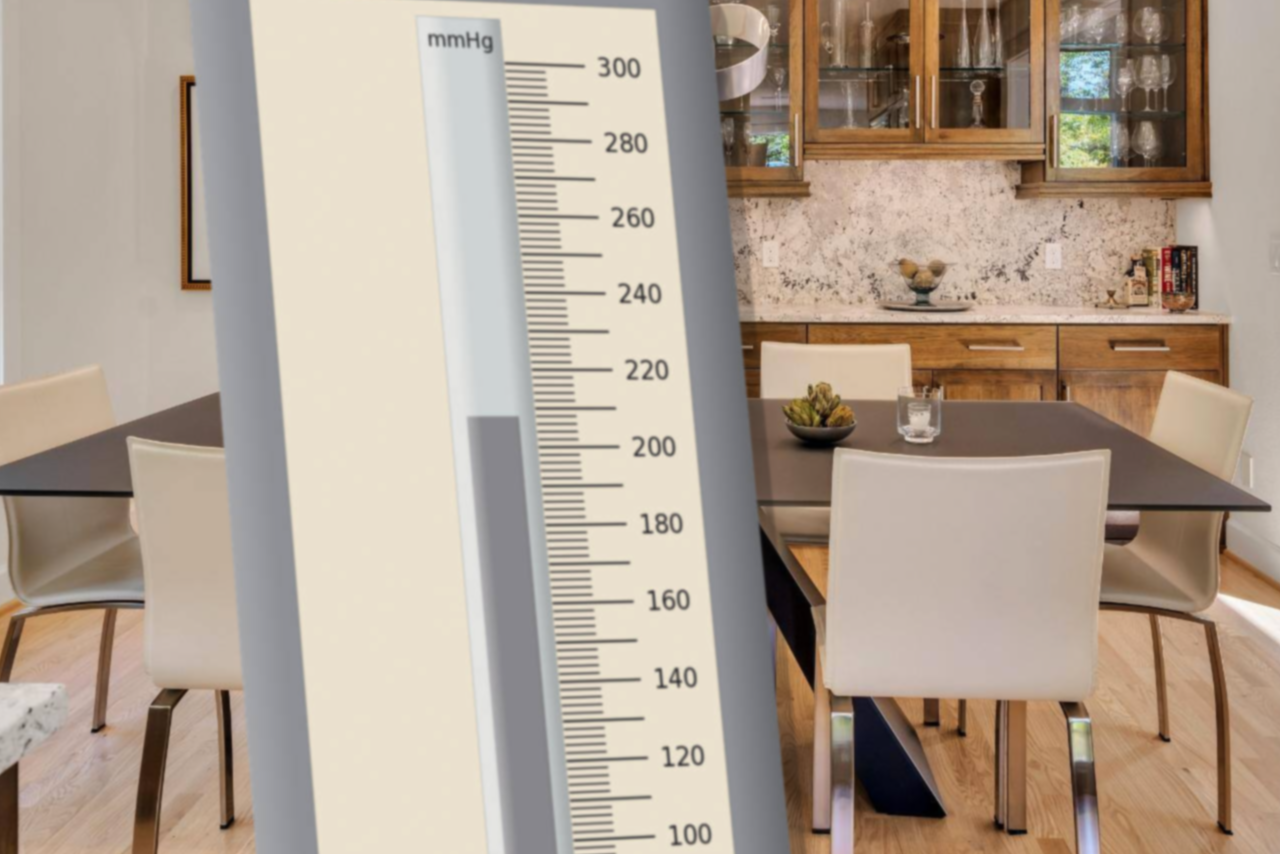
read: value=208 unit=mmHg
